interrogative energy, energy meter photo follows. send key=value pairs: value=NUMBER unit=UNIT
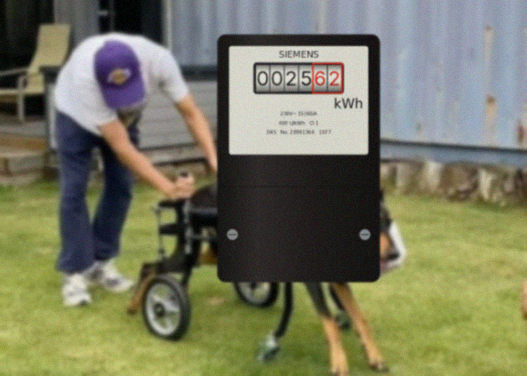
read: value=25.62 unit=kWh
